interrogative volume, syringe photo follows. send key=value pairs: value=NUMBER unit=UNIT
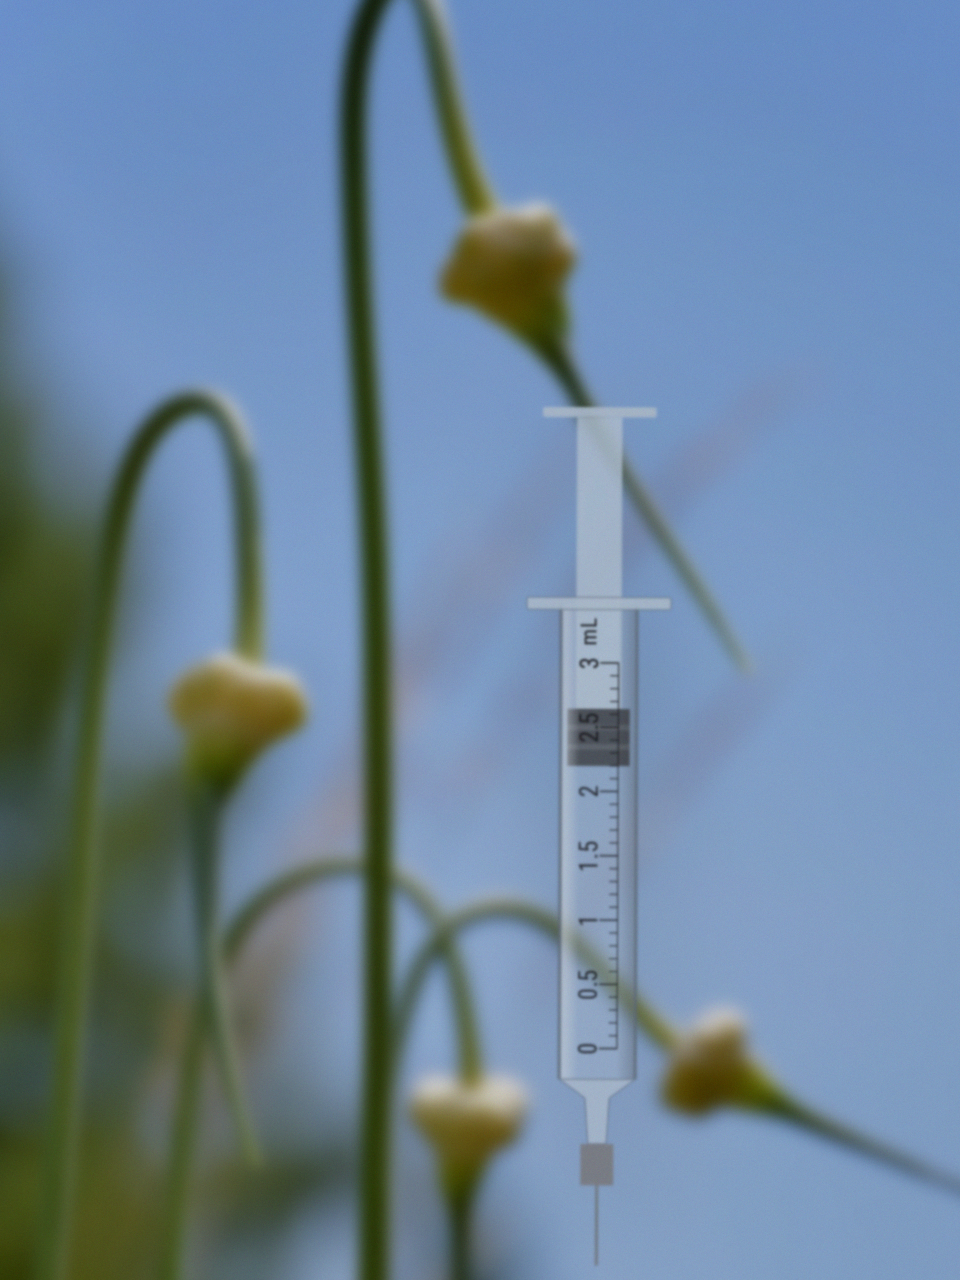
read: value=2.2 unit=mL
